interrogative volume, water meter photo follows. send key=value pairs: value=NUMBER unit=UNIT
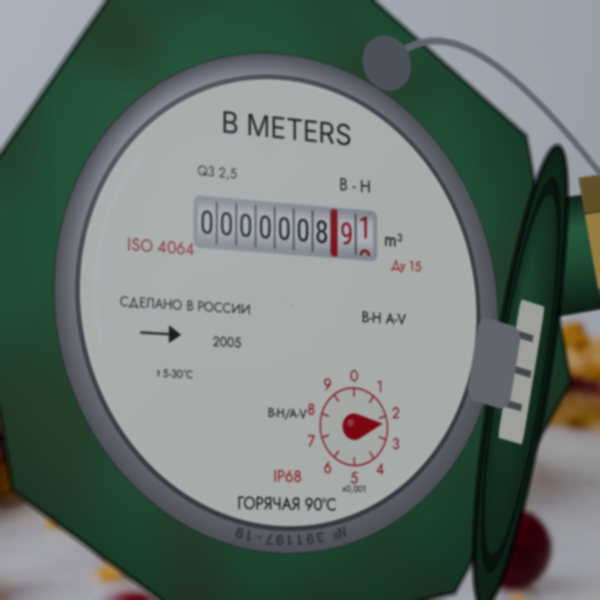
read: value=8.912 unit=m³
